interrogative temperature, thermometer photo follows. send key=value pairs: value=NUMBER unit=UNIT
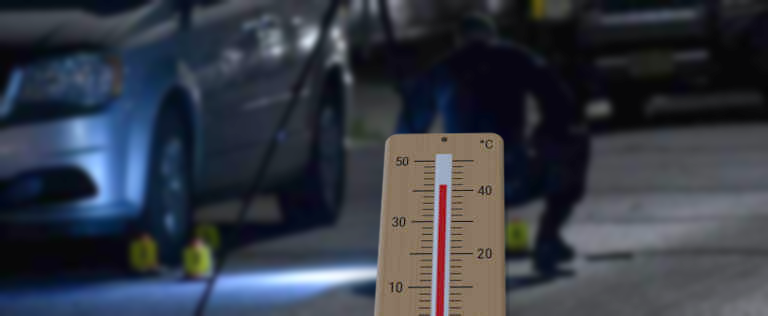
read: value=42 unit=°C
